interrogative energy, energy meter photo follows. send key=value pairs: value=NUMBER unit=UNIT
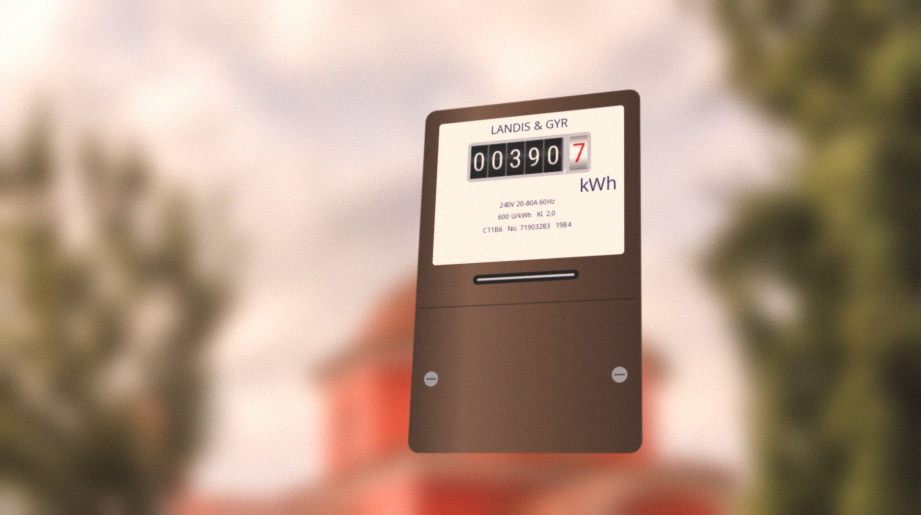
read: value=390.7 unit=kWh
